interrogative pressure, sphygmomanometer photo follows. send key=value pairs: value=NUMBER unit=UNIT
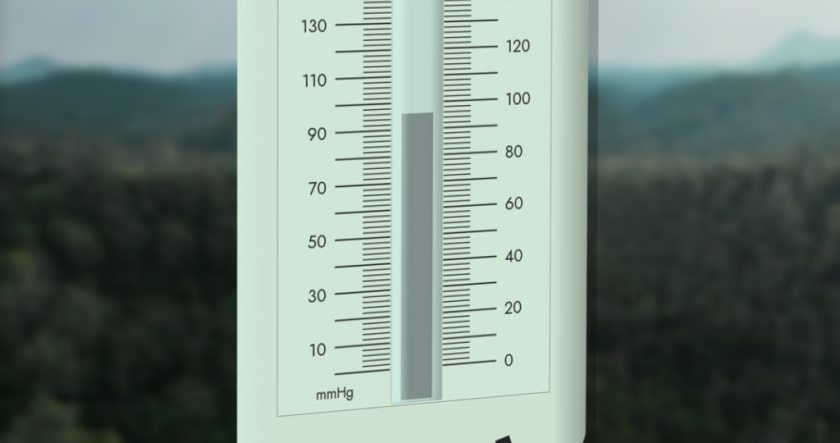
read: value=96 unit=mmHg
